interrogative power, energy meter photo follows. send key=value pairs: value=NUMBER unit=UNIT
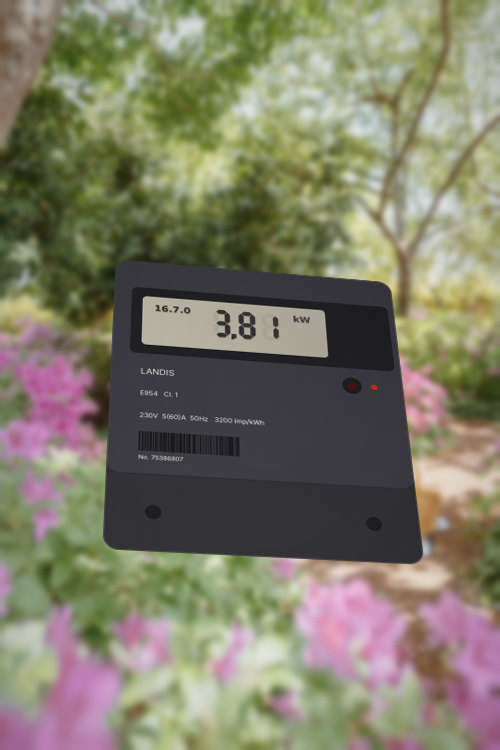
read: value=3.81 unit=kW
